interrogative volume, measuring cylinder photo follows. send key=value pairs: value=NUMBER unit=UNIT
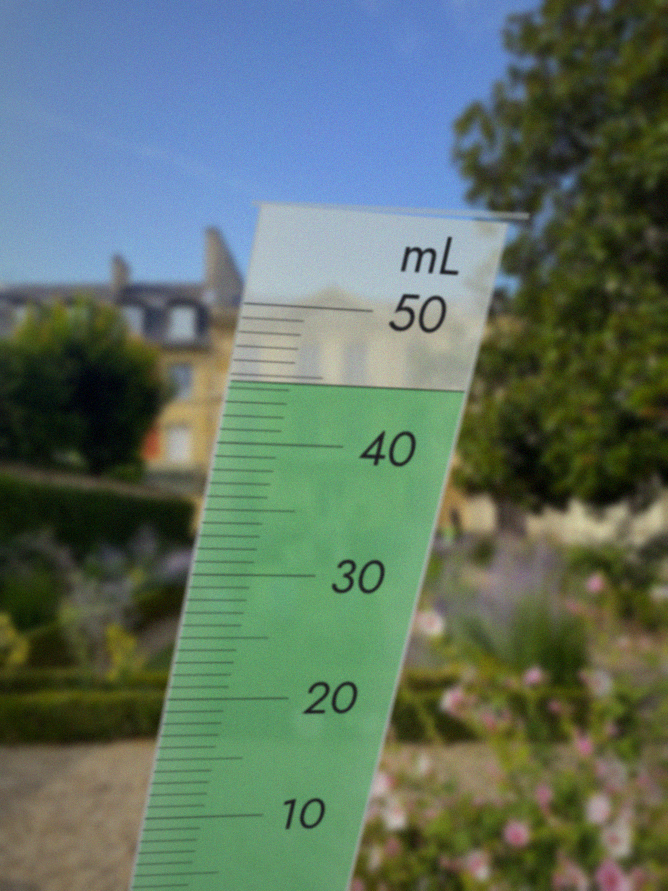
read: value=44.5 unit=mL
